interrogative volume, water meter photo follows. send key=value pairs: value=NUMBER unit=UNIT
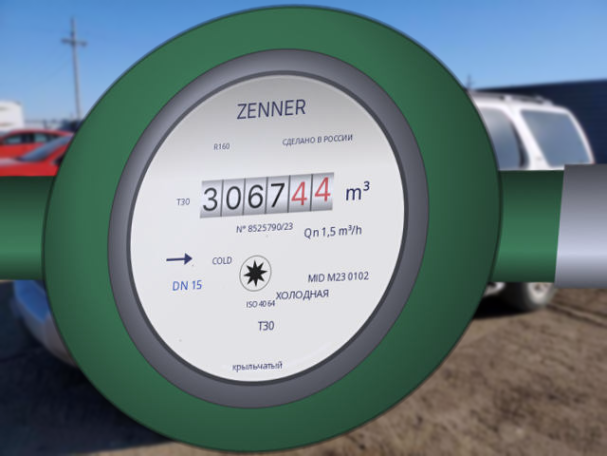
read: value=3067.44 unit=m³
